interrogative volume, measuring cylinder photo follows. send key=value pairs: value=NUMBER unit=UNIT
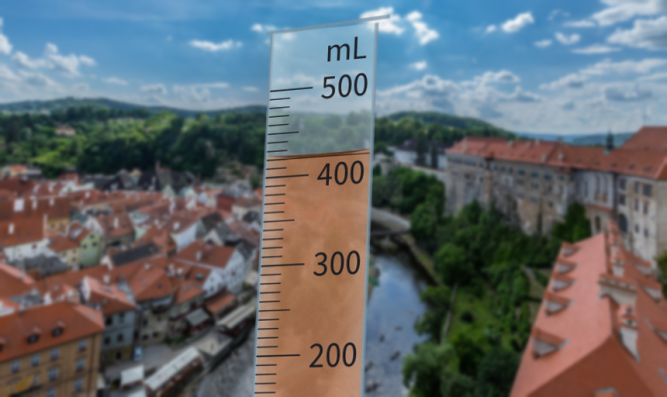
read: value=420 unit=mL
